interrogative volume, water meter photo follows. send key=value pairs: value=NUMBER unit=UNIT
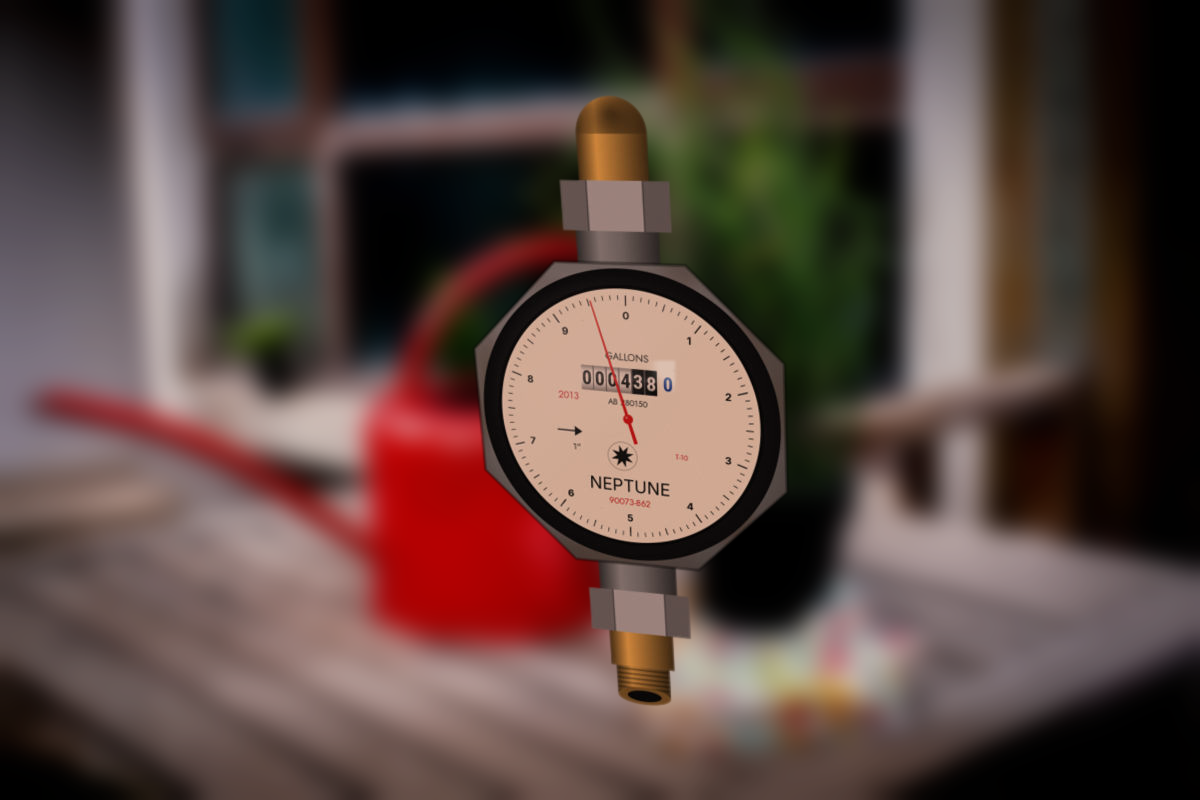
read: value=4379.5 unit=gal
